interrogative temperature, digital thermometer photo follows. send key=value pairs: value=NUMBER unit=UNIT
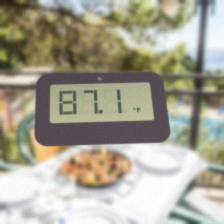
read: value=87.1 unit=°F
